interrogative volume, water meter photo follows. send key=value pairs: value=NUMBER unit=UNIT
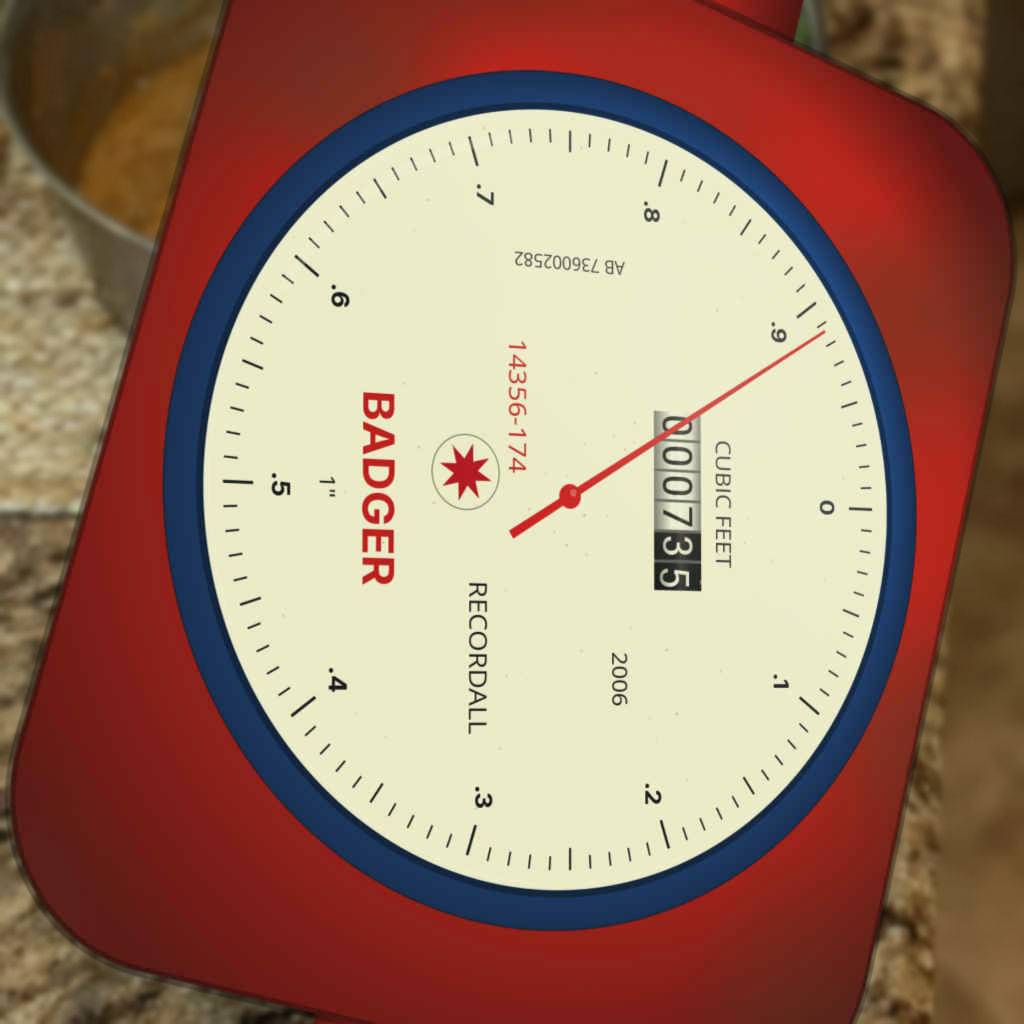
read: value=734.91 unit=ft³
